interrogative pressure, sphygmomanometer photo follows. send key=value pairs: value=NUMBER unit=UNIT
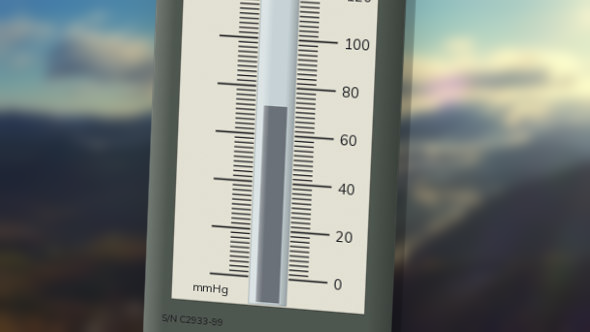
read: value=72 unit=mmHg
